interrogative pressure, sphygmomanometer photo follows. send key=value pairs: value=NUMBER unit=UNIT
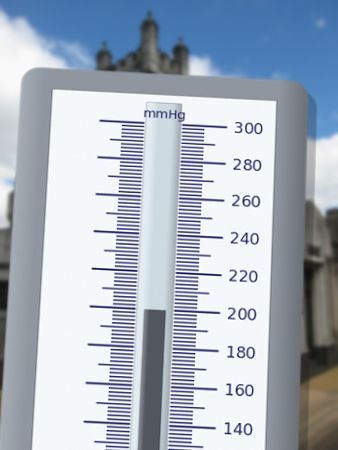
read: value=200 unit=mmHg
